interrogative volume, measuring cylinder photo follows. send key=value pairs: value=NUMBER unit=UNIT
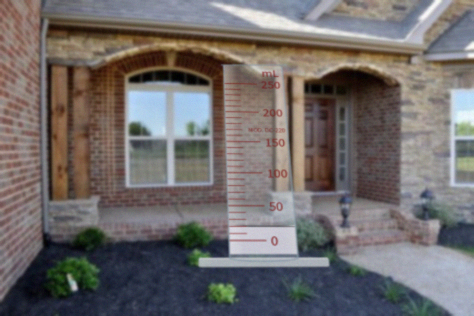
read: value=20 unit=mL
